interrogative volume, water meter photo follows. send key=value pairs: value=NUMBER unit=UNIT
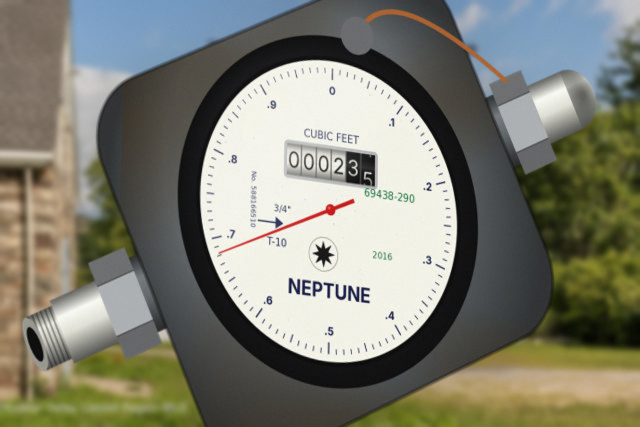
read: value=234.68 unit=ft³
